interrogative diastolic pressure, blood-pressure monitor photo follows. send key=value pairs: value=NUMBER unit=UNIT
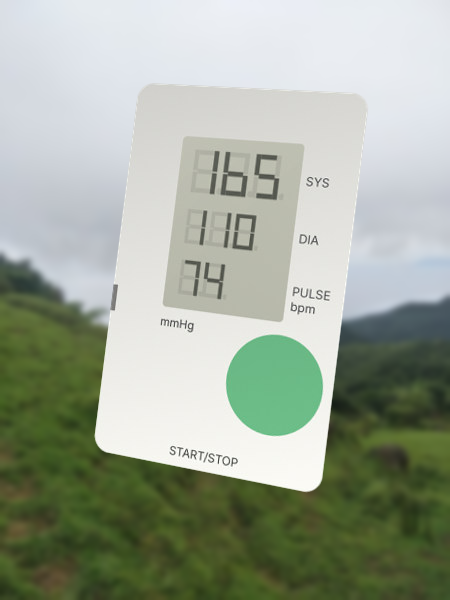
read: value=110 unit=mmHg
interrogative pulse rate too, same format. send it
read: value=74 unit=bpm
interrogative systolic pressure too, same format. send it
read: value=165 unit=mmHg
